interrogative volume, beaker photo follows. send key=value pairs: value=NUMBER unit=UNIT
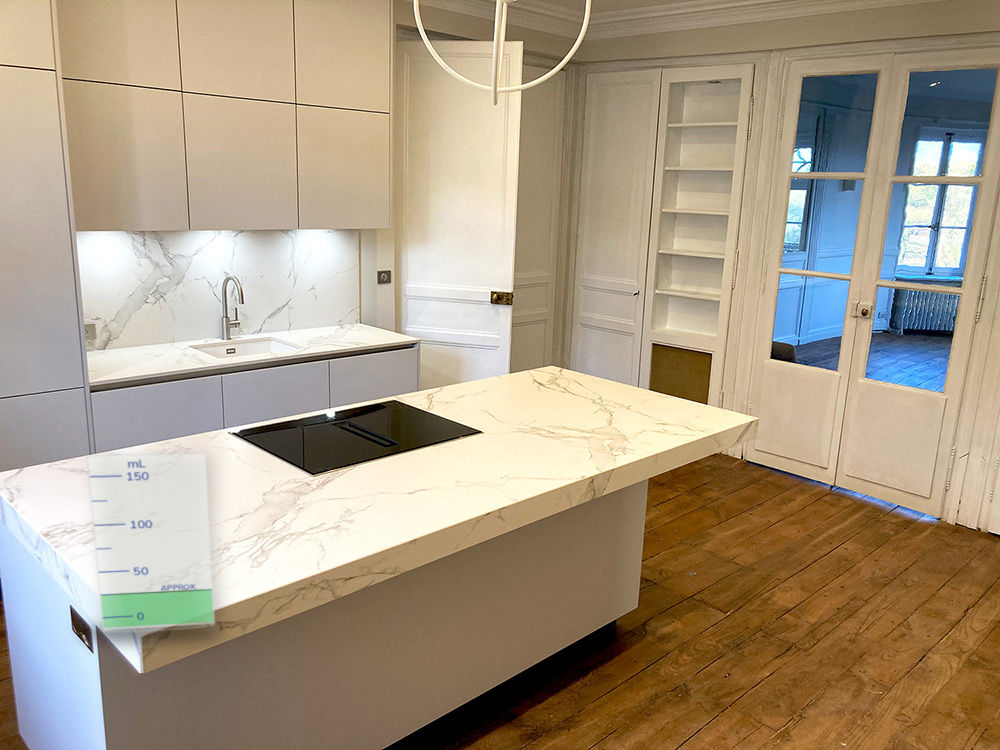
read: value=25 unit=mL
